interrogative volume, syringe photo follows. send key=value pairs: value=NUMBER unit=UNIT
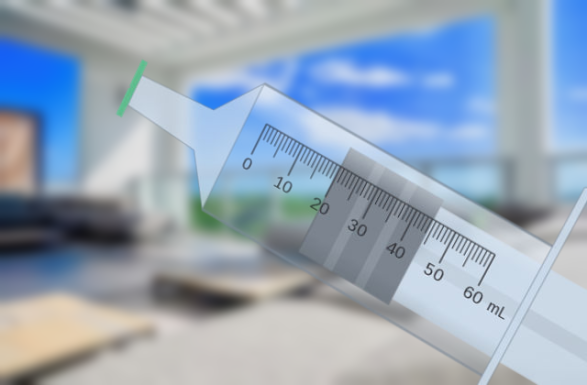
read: value=20 unit=mL
